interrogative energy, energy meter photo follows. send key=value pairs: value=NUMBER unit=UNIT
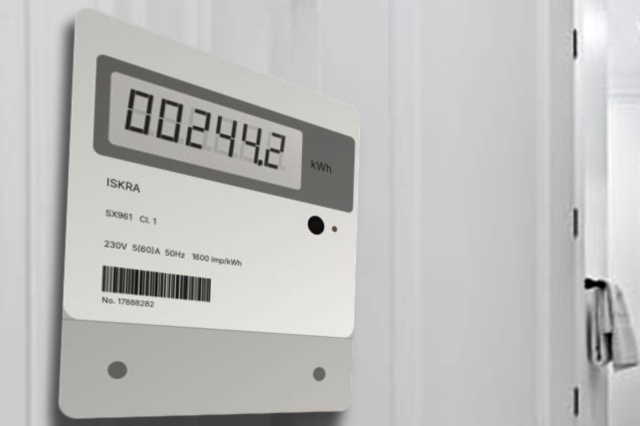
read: value=244.2 unit=kWh
